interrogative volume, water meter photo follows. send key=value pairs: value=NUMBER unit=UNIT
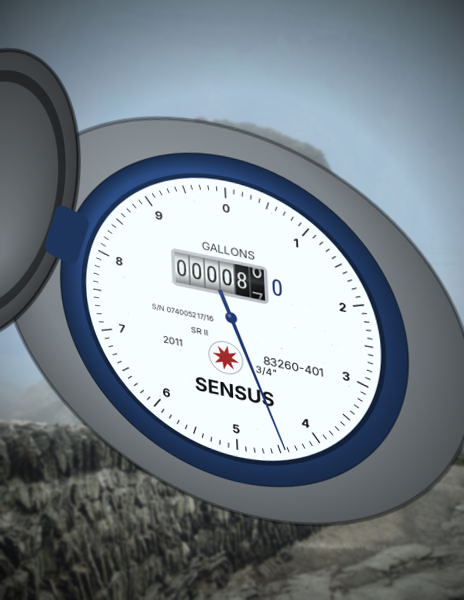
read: value=864.4 unit=gal
